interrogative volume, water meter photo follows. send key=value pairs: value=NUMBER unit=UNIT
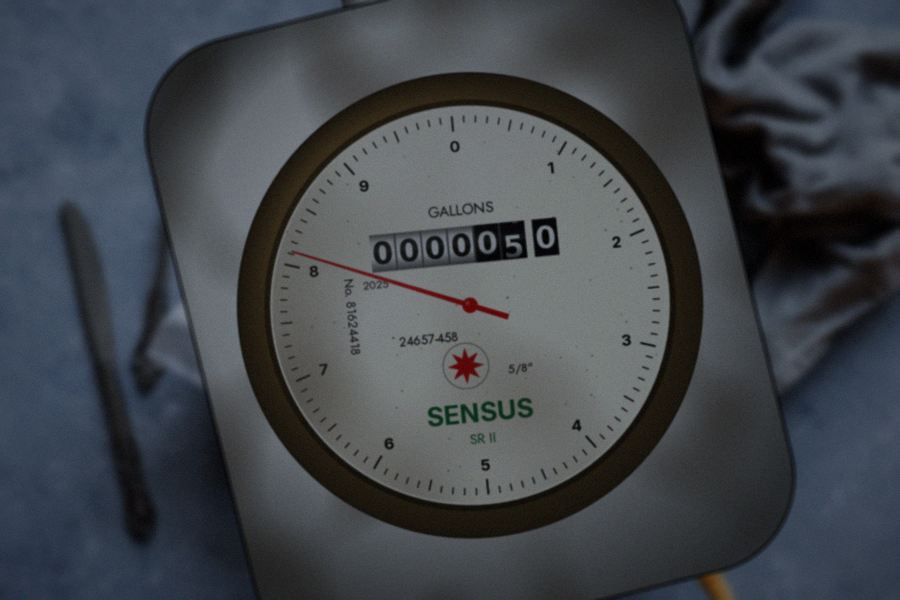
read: value=48.1 unit=gal
